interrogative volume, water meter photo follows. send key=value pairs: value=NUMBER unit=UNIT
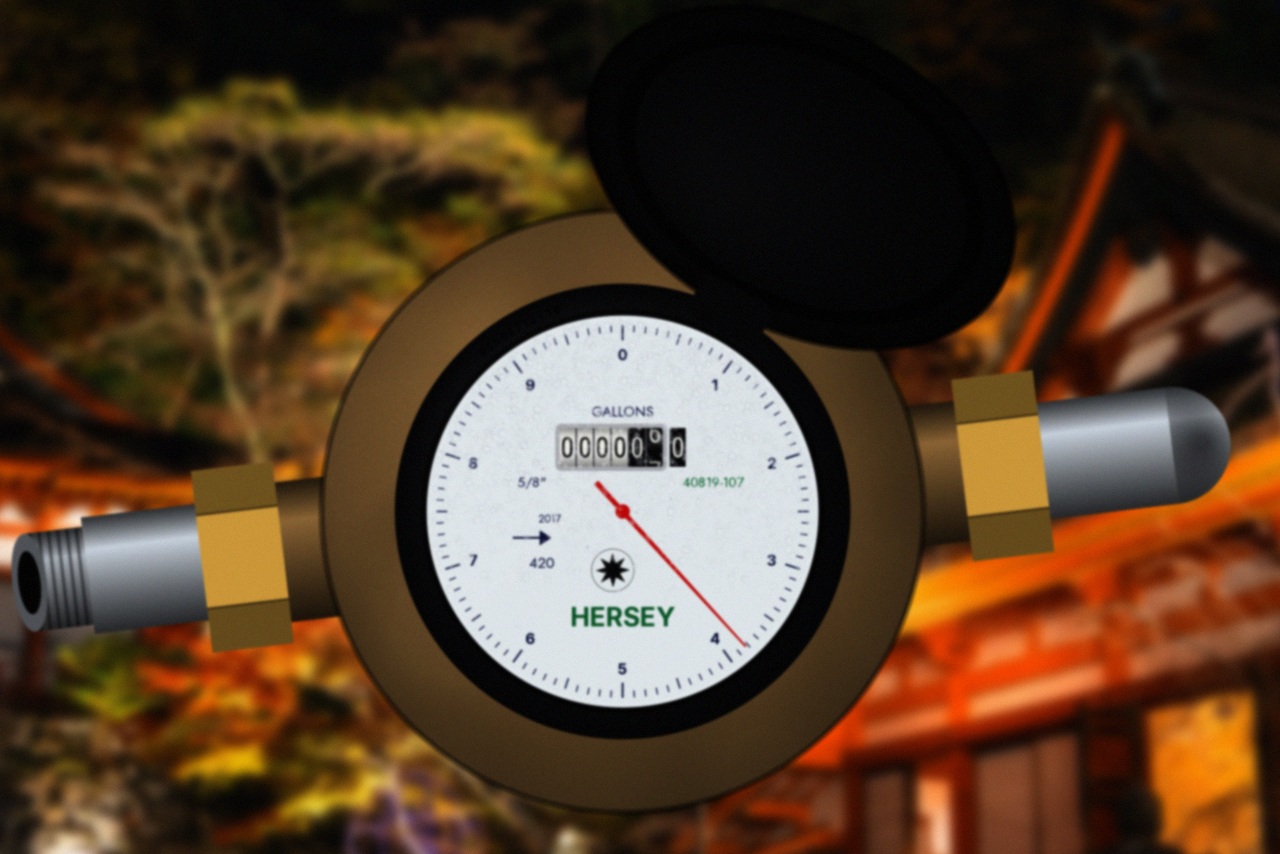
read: value=63.8 unit=gal
